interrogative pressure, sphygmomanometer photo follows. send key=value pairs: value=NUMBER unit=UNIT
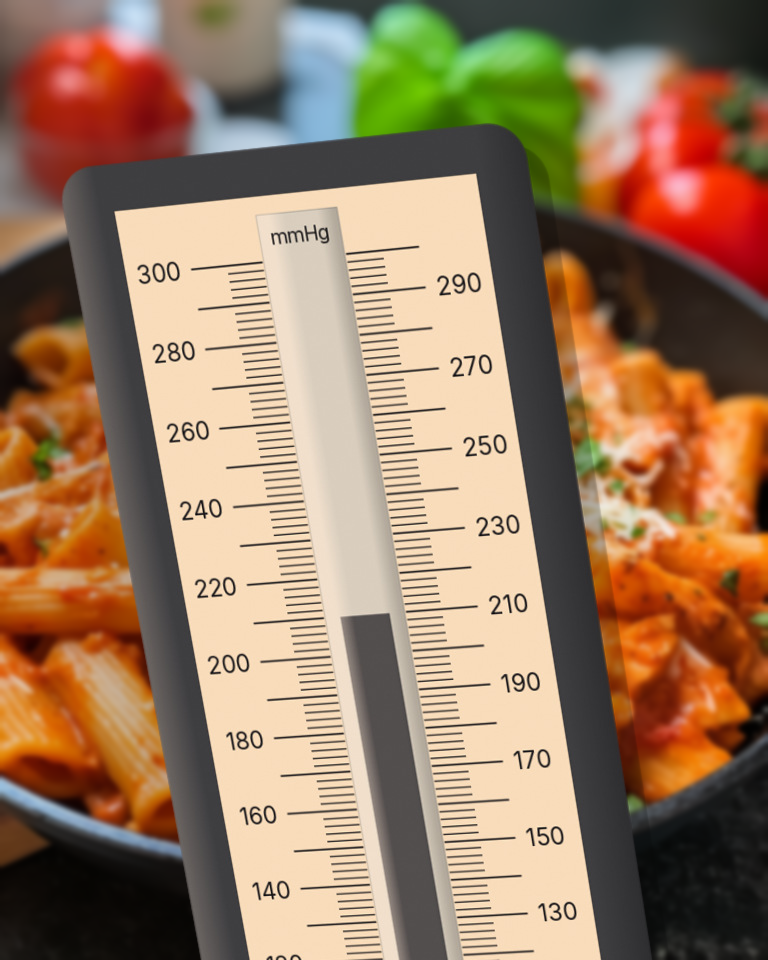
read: value=210 unit=mmHg
